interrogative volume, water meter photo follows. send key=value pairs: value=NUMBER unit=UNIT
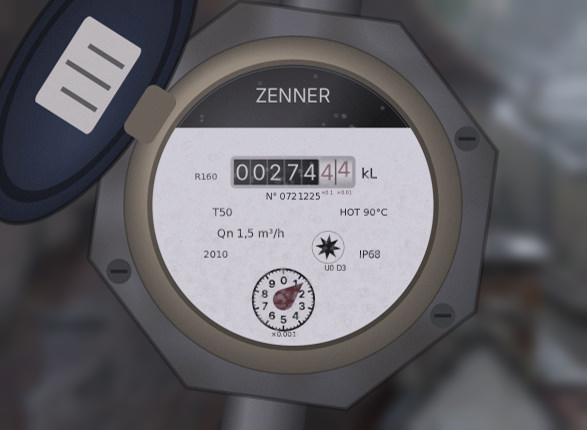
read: value=274.441 unit=kL
